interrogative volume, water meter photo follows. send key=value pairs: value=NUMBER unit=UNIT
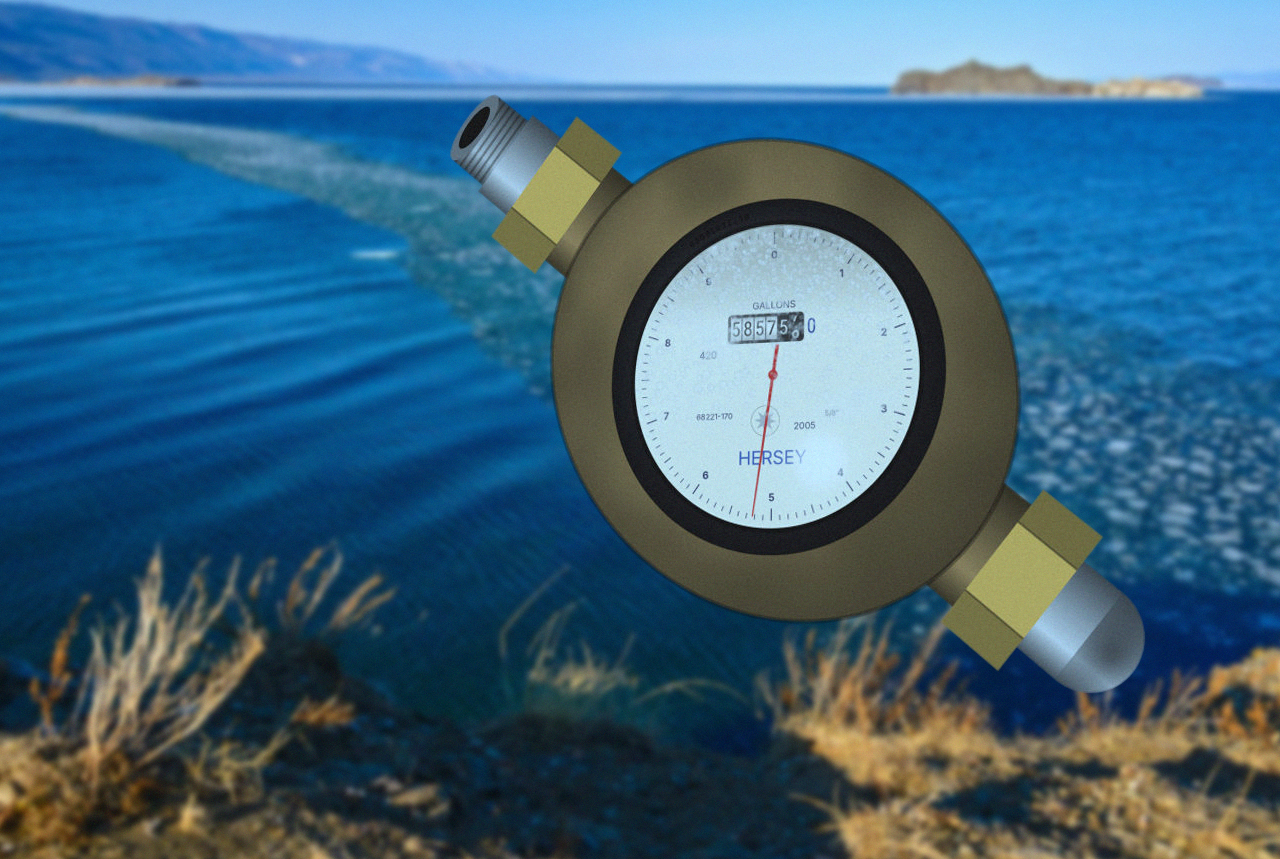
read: value=5857575.2 unit=gal
